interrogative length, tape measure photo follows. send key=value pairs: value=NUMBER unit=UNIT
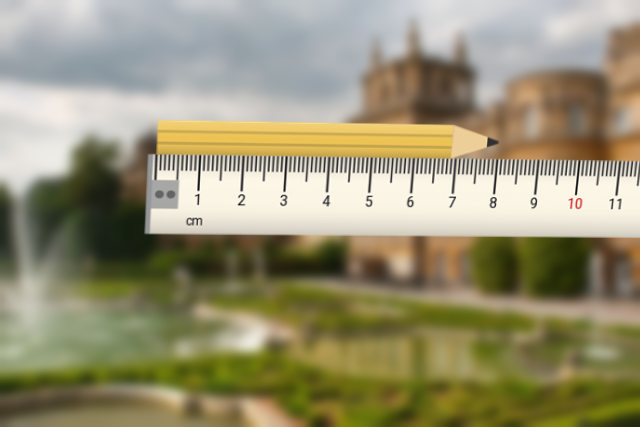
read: value=8 unit=cm
